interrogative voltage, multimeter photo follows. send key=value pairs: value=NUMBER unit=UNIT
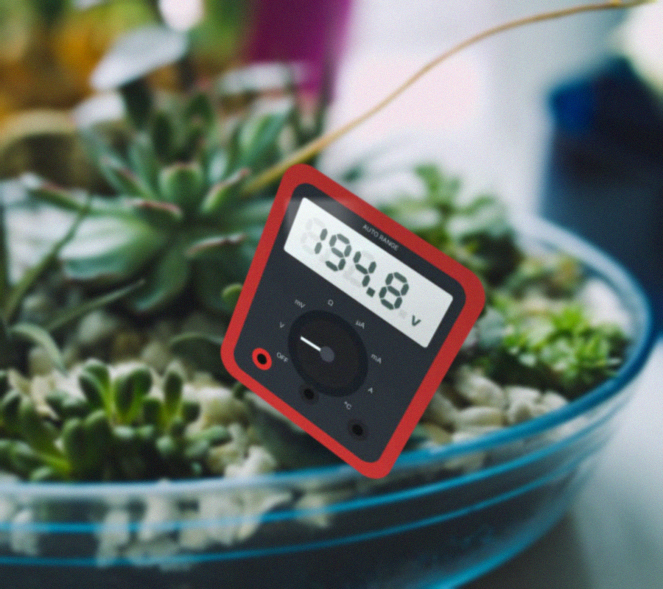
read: value=194.8 unit=V
